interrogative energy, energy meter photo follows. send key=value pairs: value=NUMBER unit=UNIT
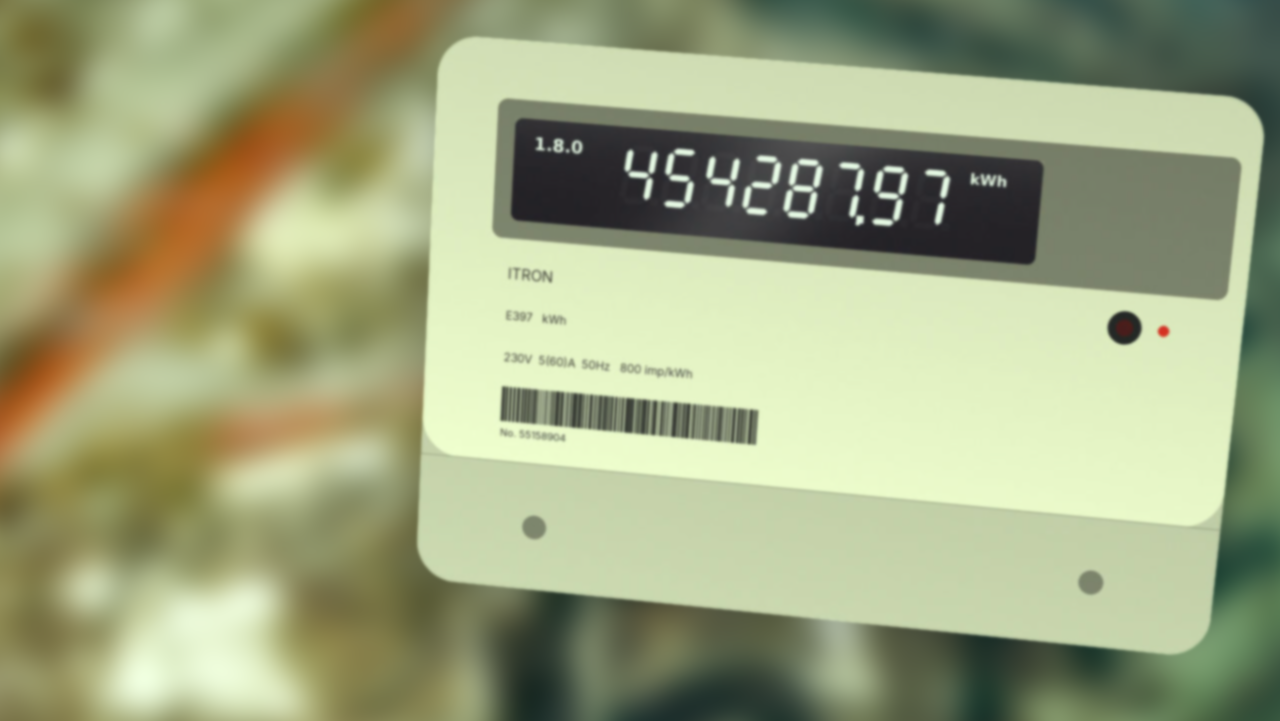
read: value=454287.97 unit=kWh
